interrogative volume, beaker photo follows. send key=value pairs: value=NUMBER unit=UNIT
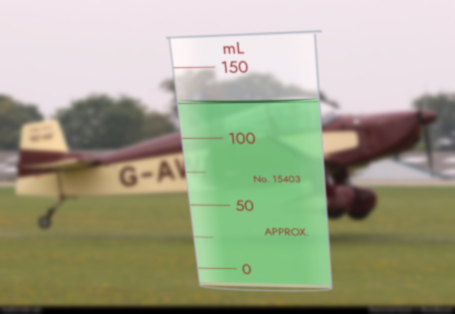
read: value=125 unit=mL
